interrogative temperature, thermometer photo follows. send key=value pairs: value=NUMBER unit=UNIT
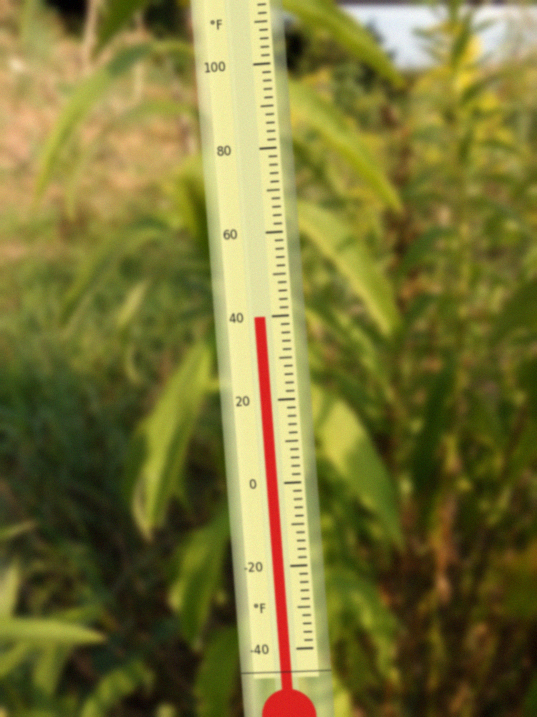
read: value=40 unit=°F
